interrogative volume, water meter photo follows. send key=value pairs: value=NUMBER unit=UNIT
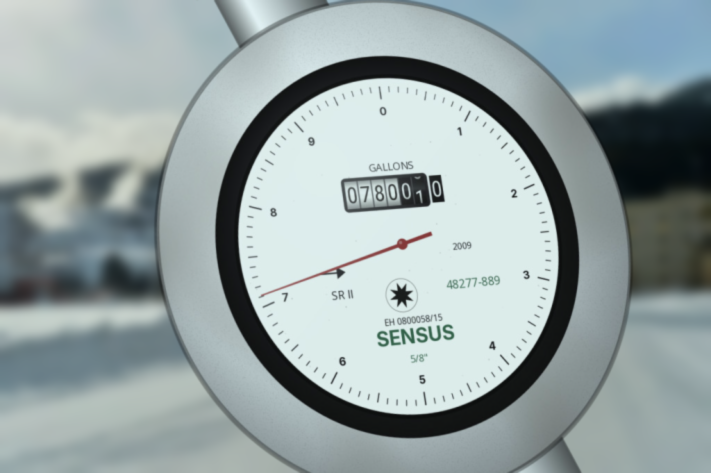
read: value=780007.1 unit=gal
